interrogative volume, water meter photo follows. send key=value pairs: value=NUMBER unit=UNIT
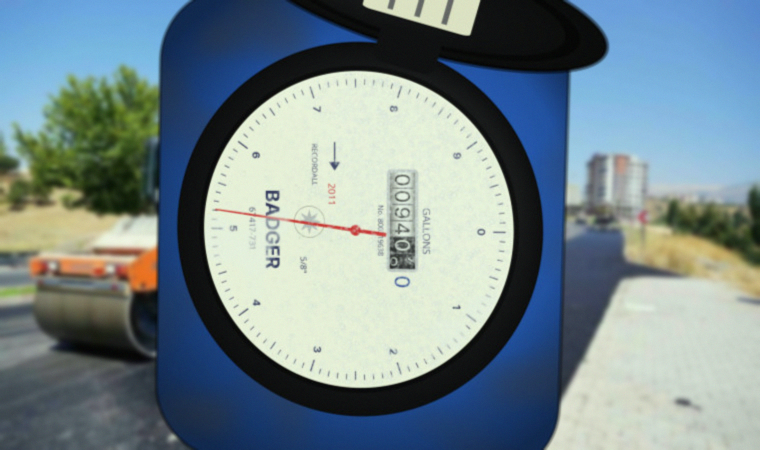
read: value=94075.2 unit=gal
